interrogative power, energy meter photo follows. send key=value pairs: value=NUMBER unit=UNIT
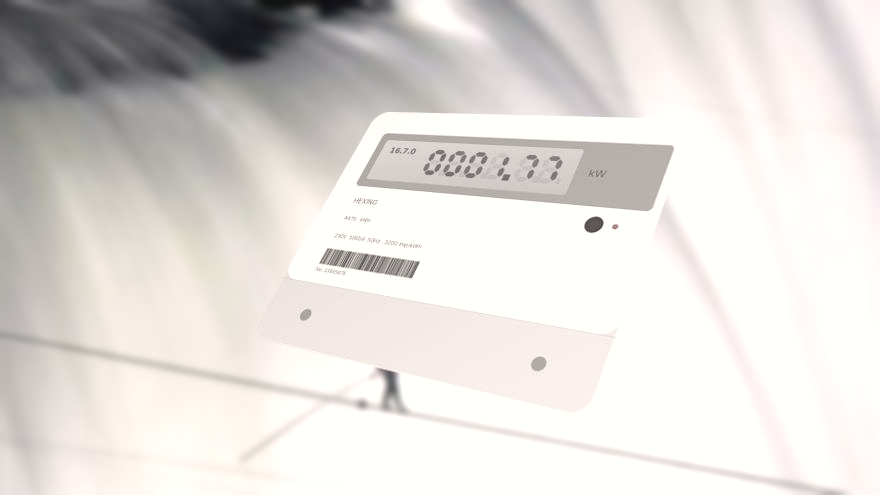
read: value=1.77 unit=kW
